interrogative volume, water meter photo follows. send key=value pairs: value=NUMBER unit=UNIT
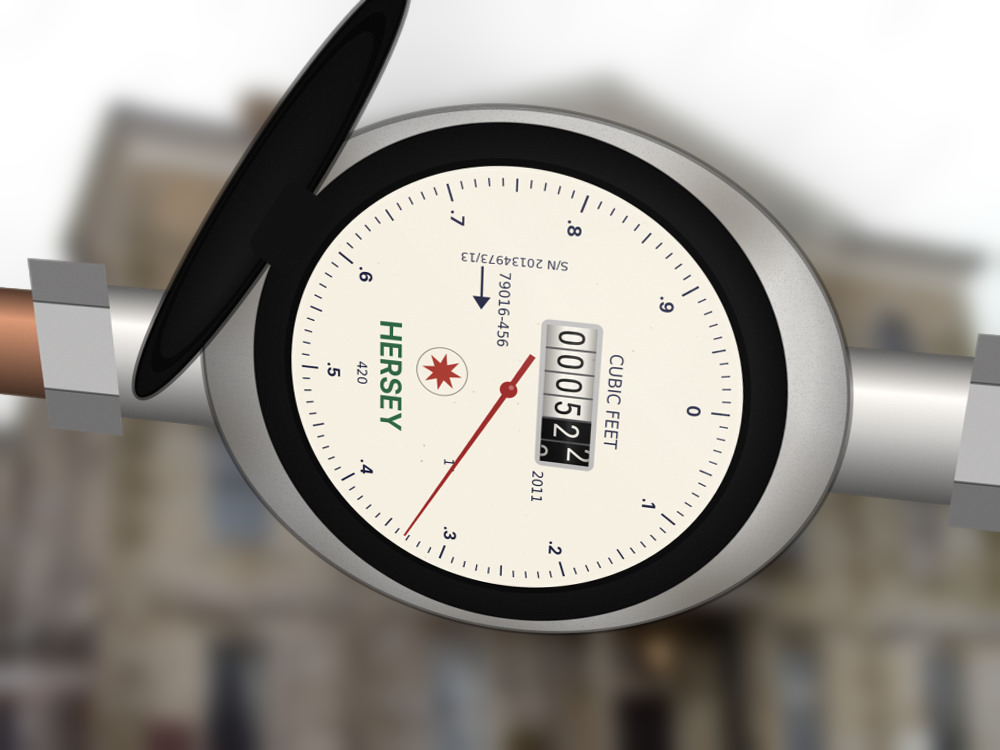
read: value=522.33 unit=ft³
